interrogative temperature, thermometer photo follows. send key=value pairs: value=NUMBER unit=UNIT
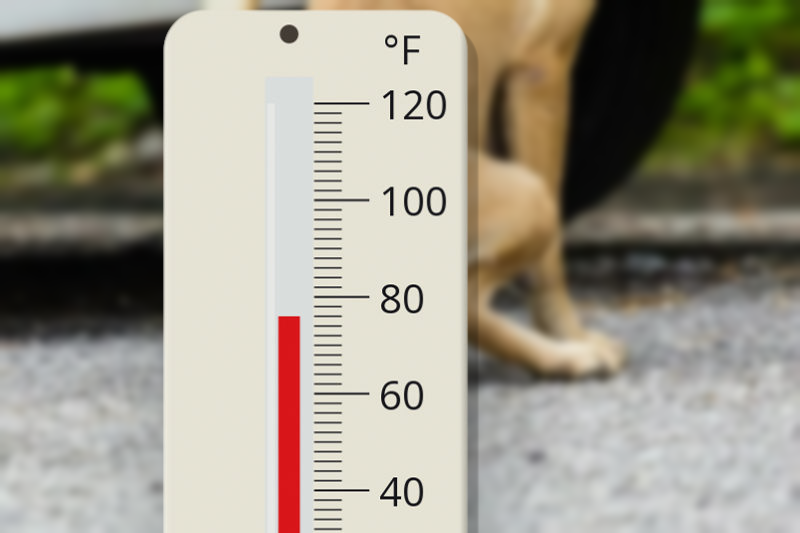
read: value=76 unit=°F
